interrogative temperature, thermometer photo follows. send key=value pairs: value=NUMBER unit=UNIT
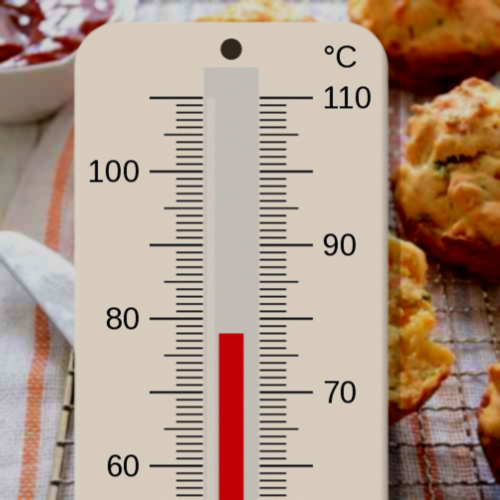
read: value=78 unit=°C
